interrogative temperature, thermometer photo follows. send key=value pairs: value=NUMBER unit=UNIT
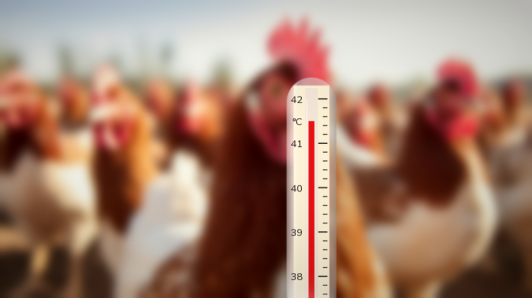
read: value=41.5 unit=°C
